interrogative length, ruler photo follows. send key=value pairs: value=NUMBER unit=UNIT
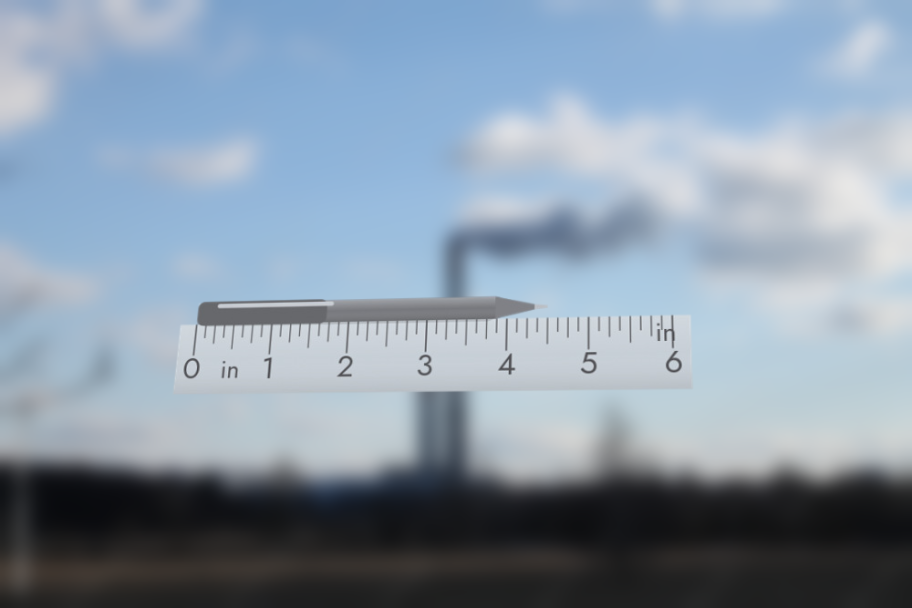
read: value=4.5 unit=in
